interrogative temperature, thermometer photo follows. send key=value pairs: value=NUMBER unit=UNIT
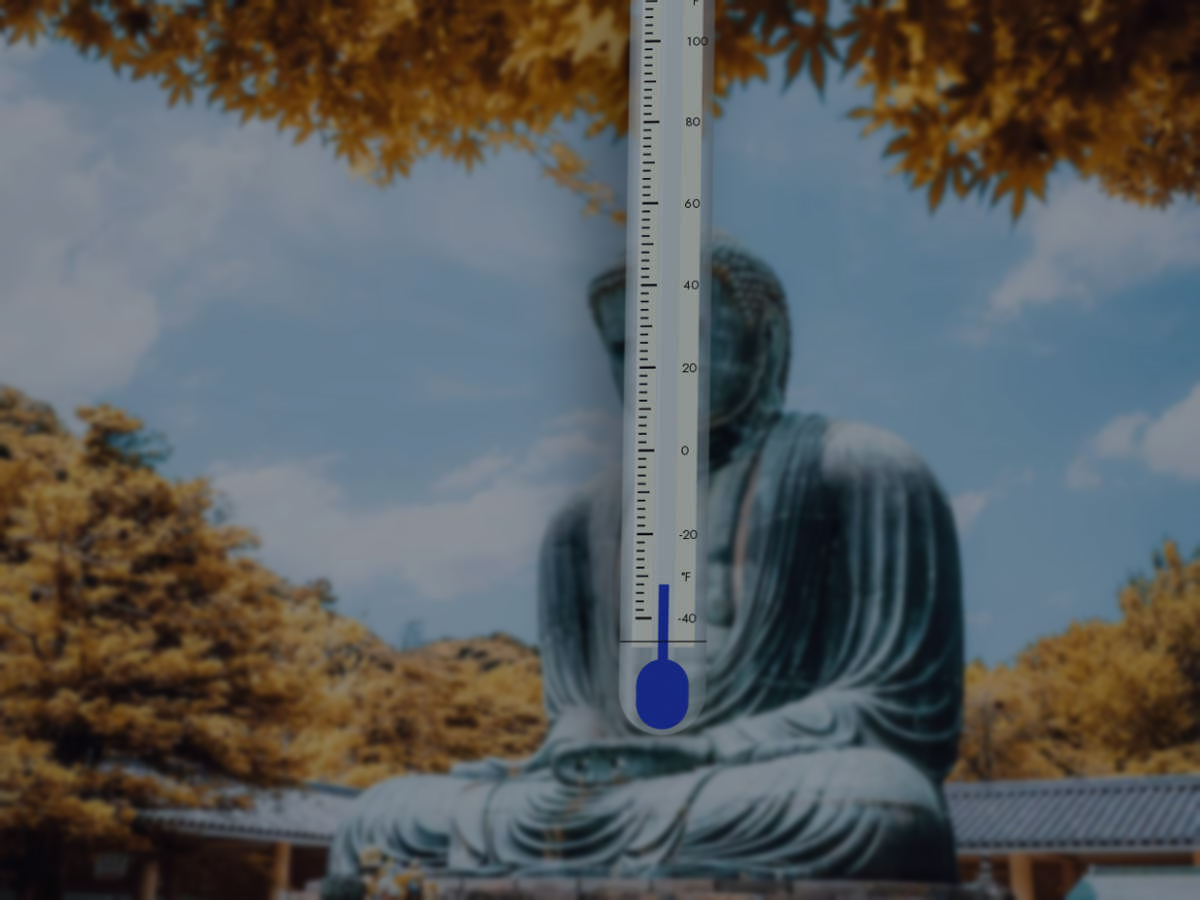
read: value=-32 unit=°F
